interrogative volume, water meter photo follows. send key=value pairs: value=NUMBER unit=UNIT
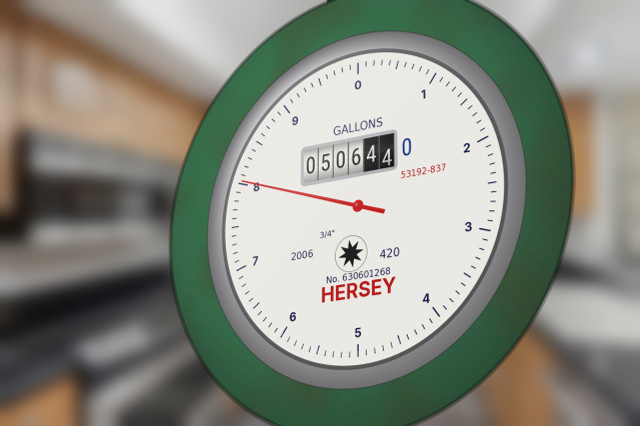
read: value=506438.0 unit=gal
